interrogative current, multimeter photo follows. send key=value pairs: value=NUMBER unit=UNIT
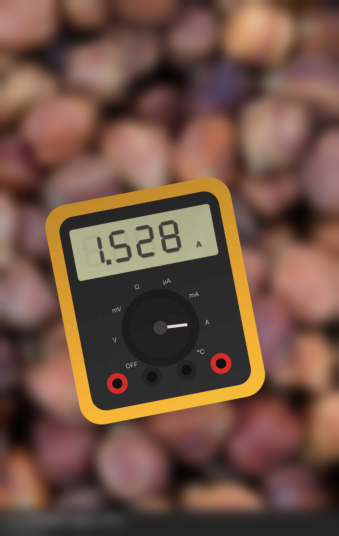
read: value=1.528 unit=A
